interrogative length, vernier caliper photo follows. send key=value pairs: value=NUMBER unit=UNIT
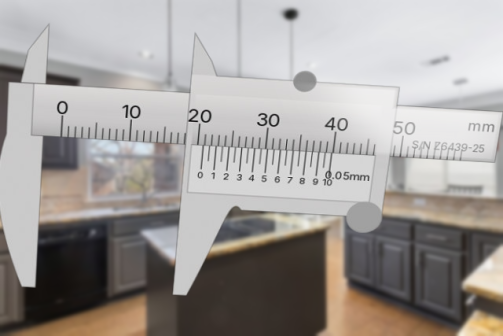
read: value=20.8 unit=mm
